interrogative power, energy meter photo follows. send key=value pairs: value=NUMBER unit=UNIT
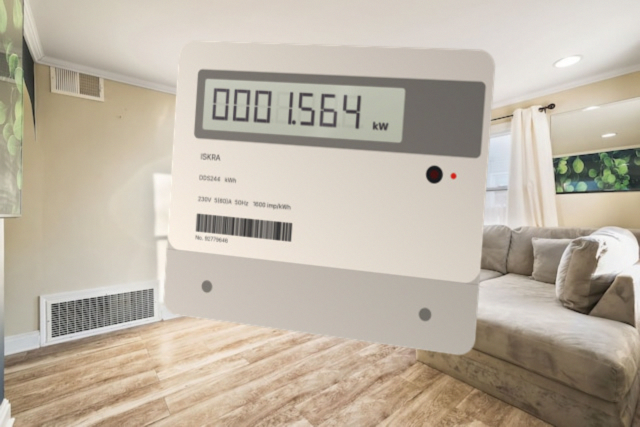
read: value=1.564 unit=kW
